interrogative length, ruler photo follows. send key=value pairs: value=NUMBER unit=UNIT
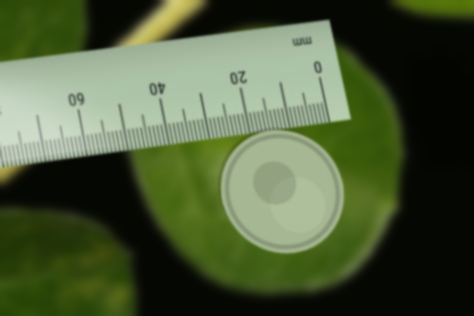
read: value=30 unit=mm
